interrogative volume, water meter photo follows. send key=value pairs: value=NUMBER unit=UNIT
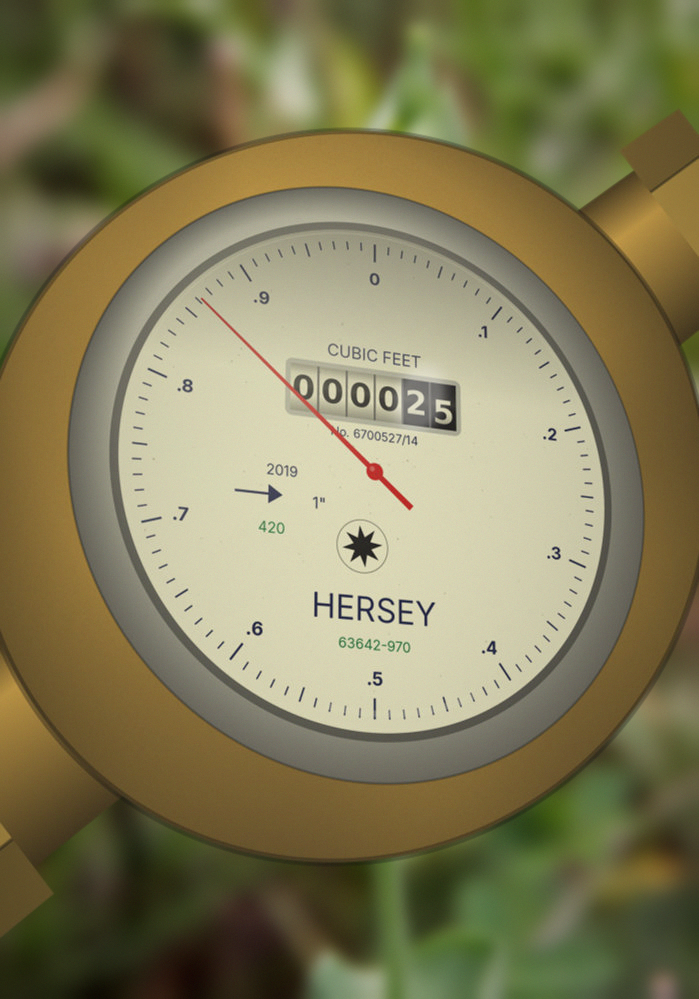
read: value=24.86 unit=ft³
